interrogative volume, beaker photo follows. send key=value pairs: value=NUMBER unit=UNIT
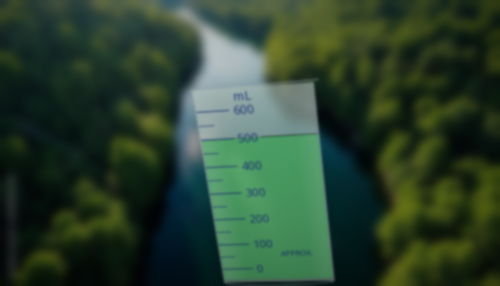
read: value=500 unit=mL
